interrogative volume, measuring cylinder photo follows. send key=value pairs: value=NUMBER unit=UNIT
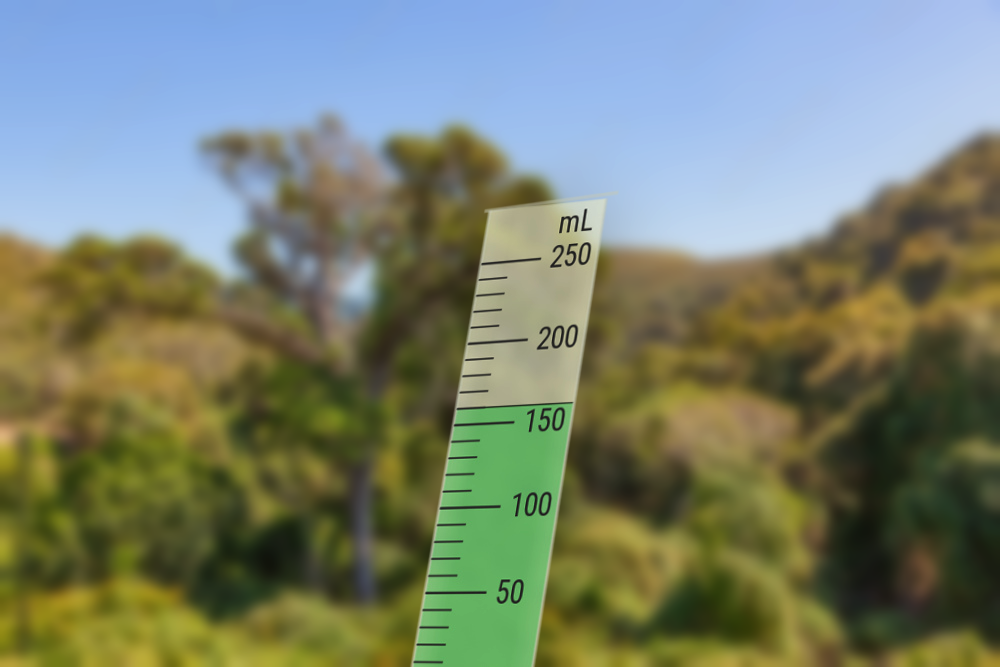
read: value=160 unit=mL
